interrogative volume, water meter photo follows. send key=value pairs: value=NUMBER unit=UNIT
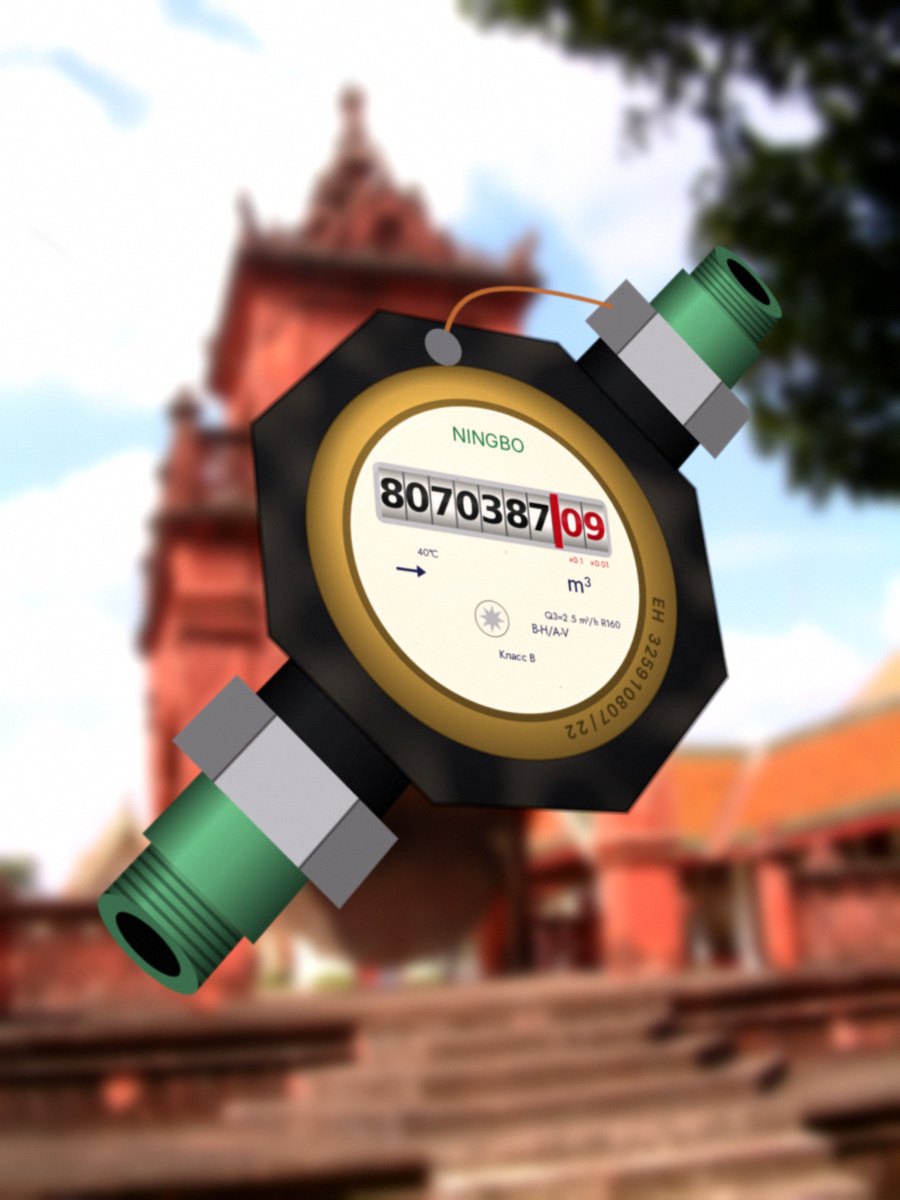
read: value=8070387.09 unit=m³
